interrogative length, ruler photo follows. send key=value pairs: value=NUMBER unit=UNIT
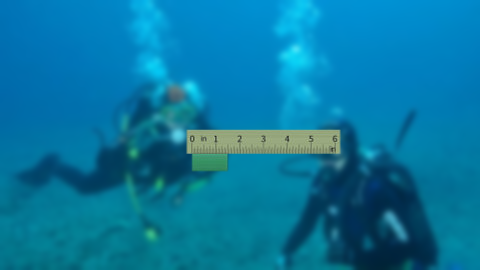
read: value=1.5 unit=in
